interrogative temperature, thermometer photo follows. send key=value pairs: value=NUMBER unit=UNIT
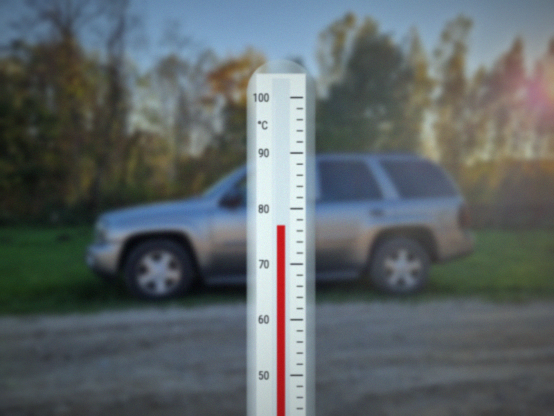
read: value=77 unit=°C
